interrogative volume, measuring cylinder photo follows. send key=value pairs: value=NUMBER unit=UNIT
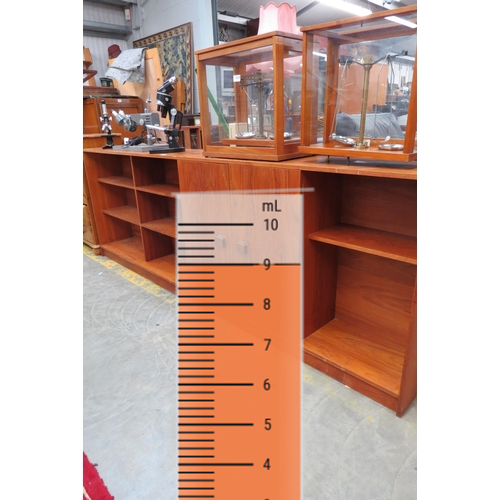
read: value=9 unit=mL
